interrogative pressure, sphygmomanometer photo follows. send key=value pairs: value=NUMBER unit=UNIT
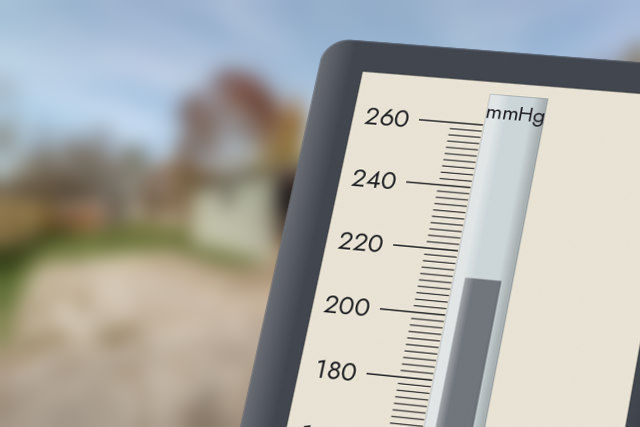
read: value=212 unit=mmHg
